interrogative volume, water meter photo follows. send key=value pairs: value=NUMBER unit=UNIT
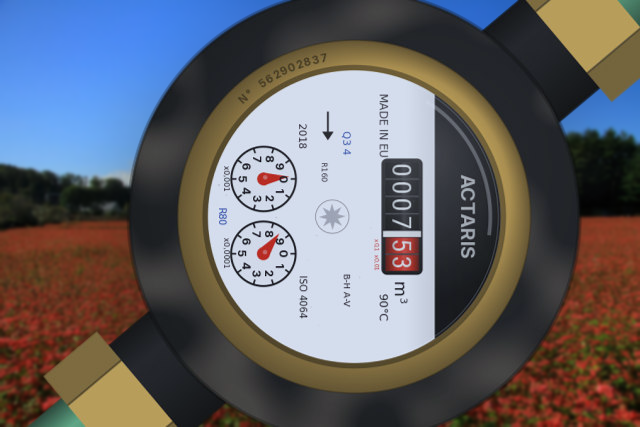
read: value=7.5298 unit=m³
